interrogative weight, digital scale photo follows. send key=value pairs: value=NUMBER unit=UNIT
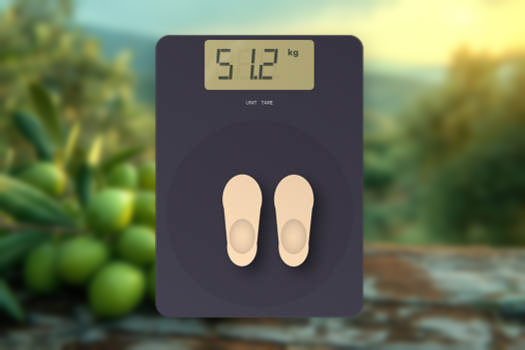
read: value=51.2 unit=kg
